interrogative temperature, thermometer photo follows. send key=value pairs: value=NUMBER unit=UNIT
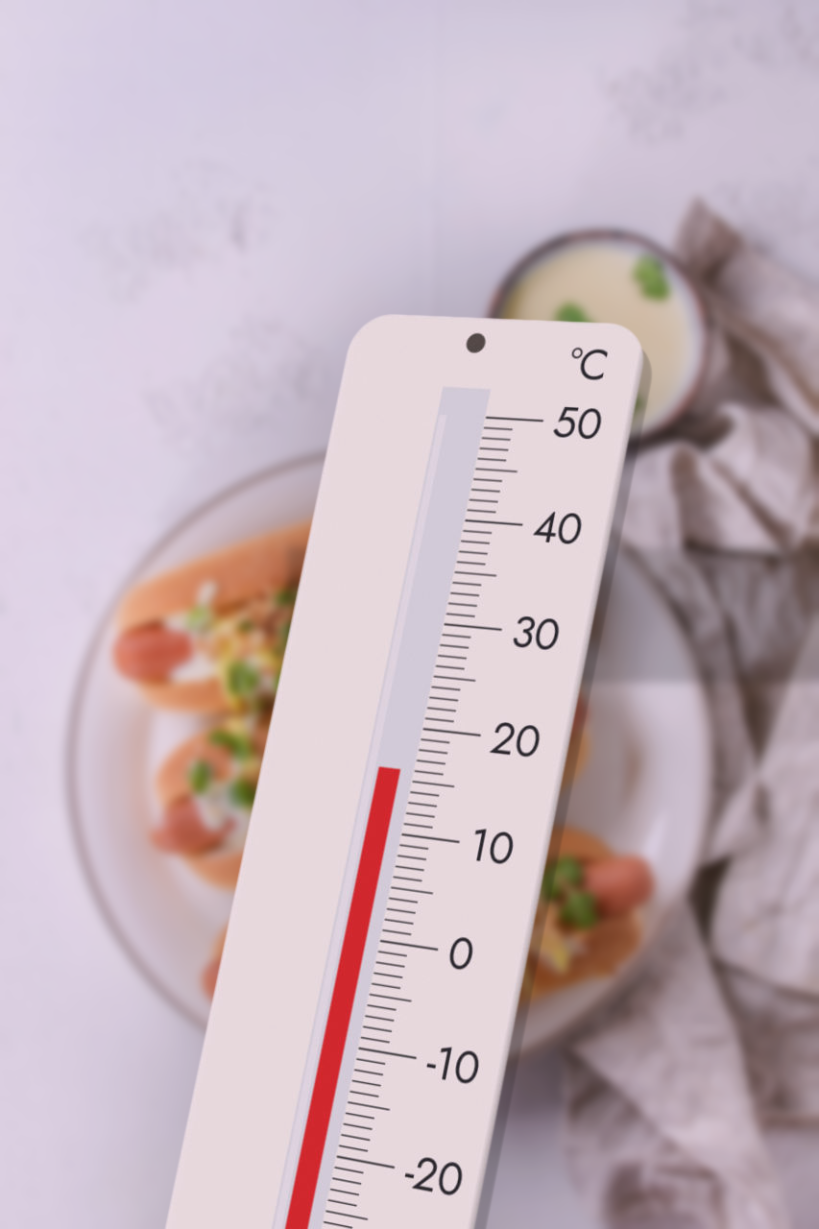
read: value=16 unit=°C
